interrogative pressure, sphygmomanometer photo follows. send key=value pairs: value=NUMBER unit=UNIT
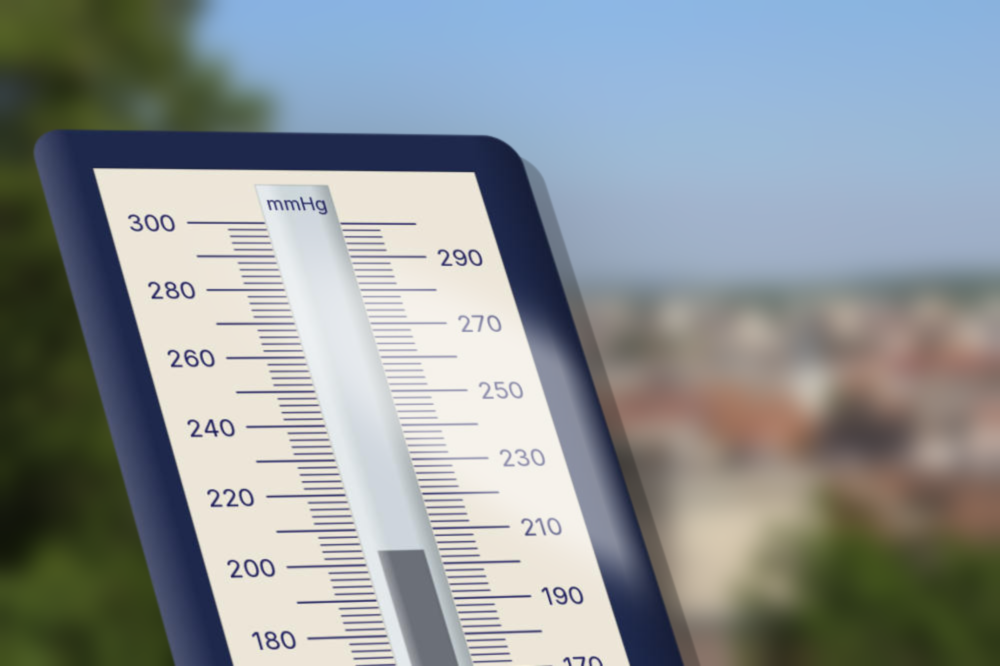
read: value=204 unit=mmHg
